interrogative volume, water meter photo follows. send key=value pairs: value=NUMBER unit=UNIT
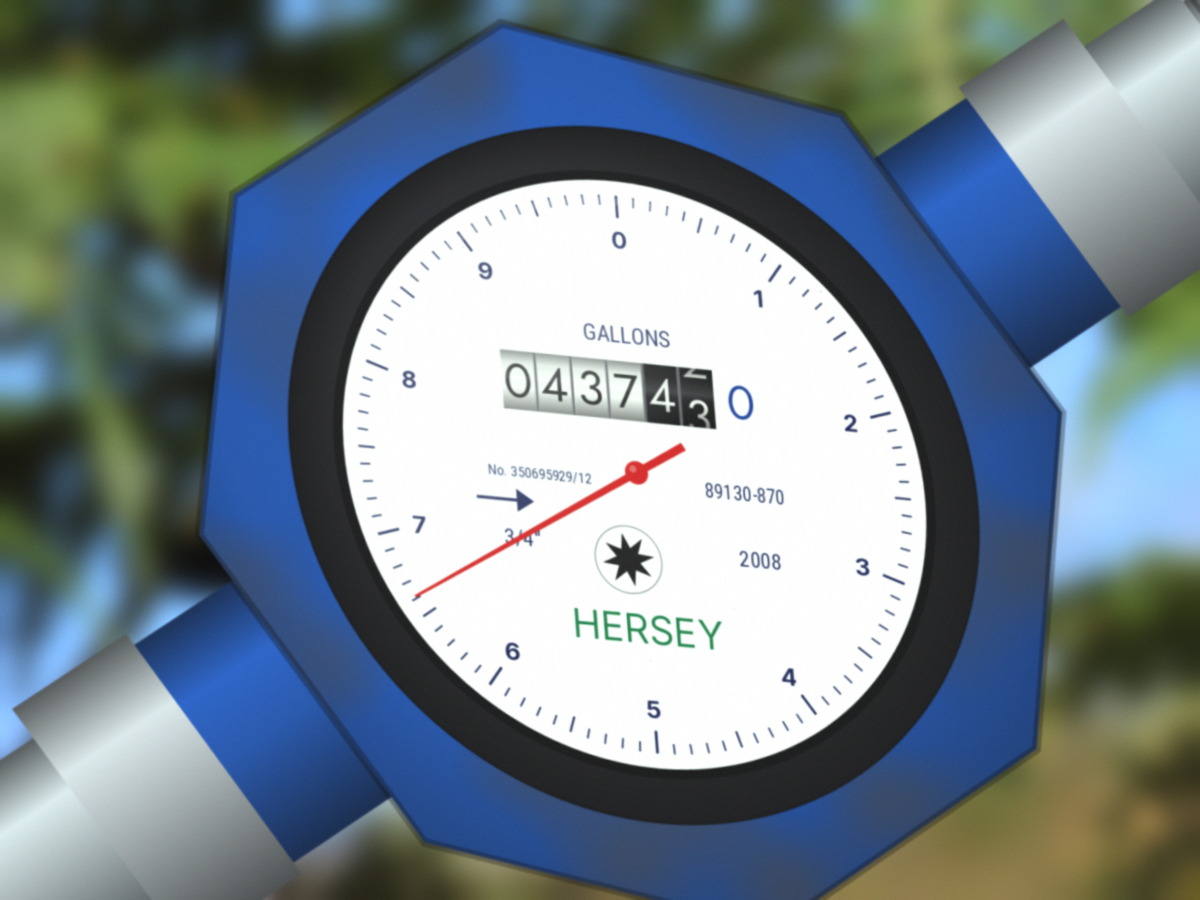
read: value=437426.6 unit=gal
